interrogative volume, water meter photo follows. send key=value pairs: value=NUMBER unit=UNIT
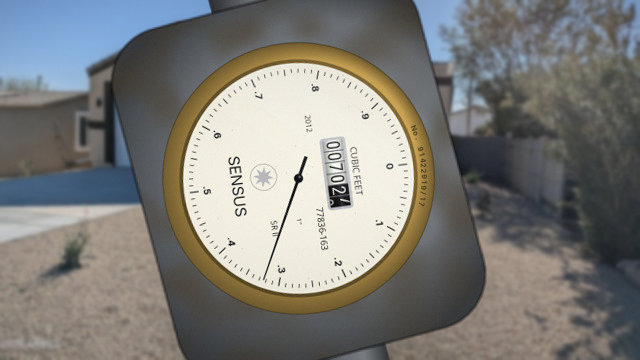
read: value=7027.32 unit=ft³
